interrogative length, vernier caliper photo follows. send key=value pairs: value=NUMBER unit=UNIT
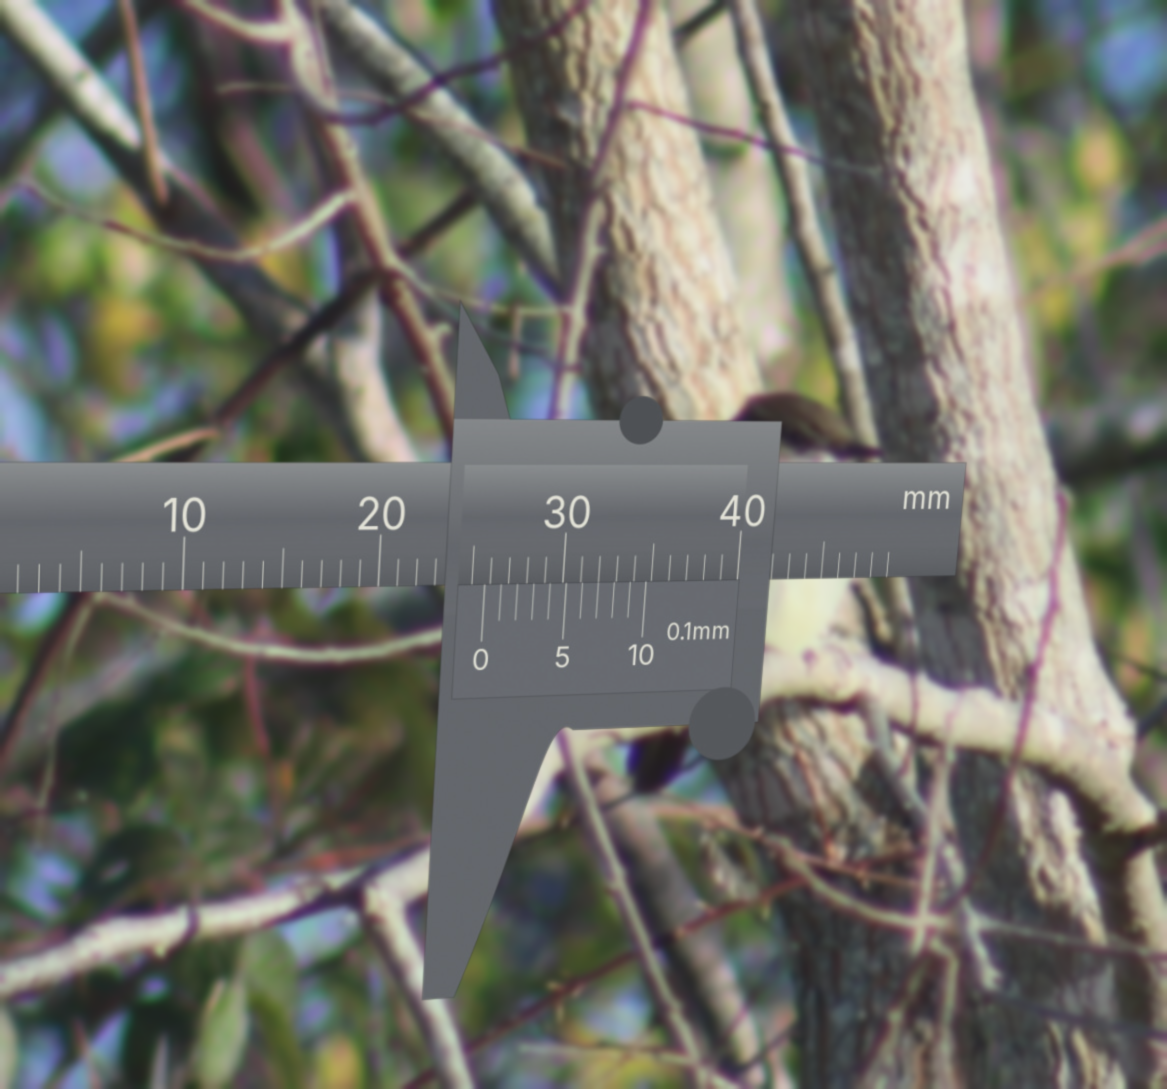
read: value=25.7 unit=mm
